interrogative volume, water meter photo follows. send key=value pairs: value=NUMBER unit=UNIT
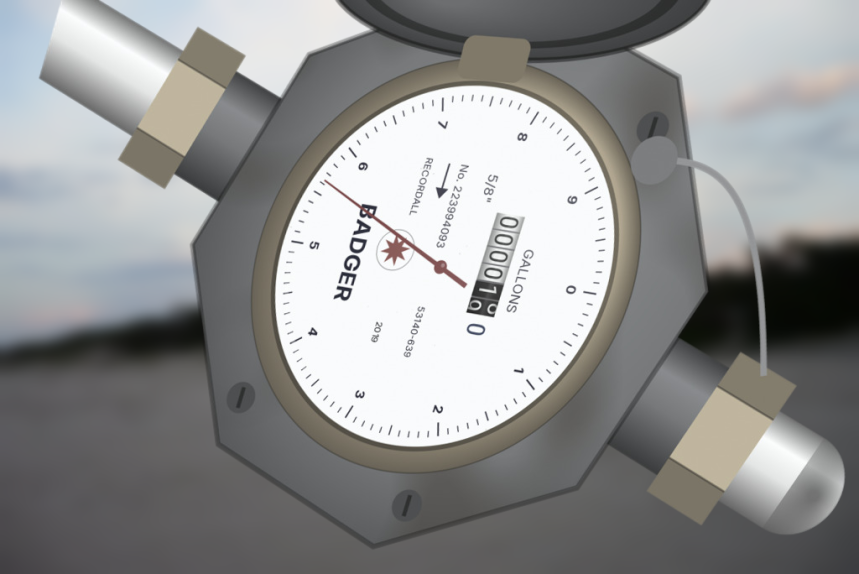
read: value=185.6 unit=gal
